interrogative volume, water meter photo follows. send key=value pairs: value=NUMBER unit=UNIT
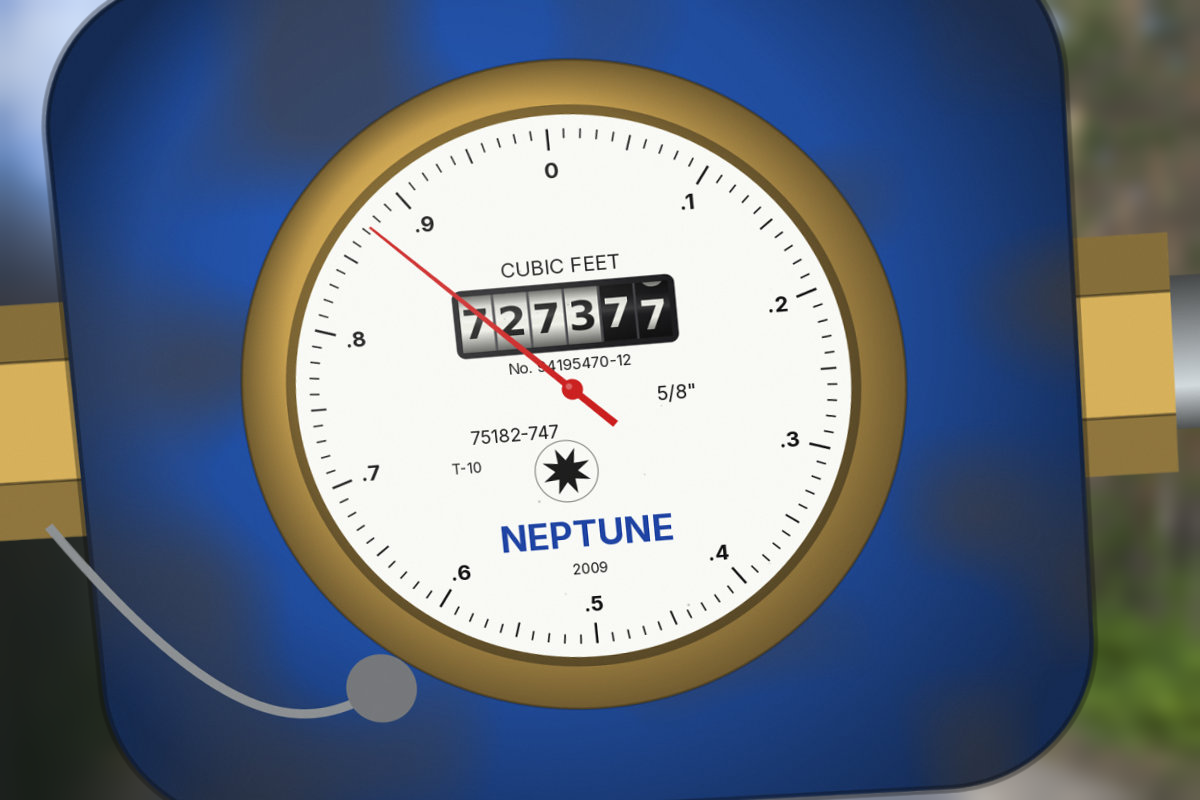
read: value=727376.87 unit=ft³
